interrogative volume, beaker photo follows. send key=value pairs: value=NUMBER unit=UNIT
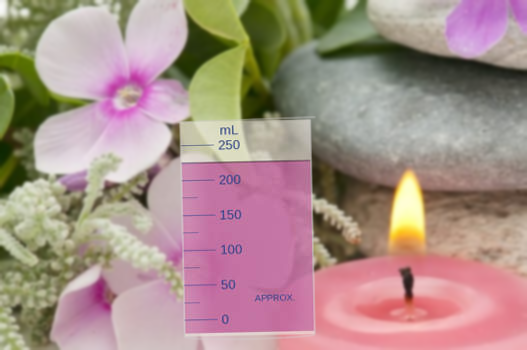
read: value=225 unit=mL
